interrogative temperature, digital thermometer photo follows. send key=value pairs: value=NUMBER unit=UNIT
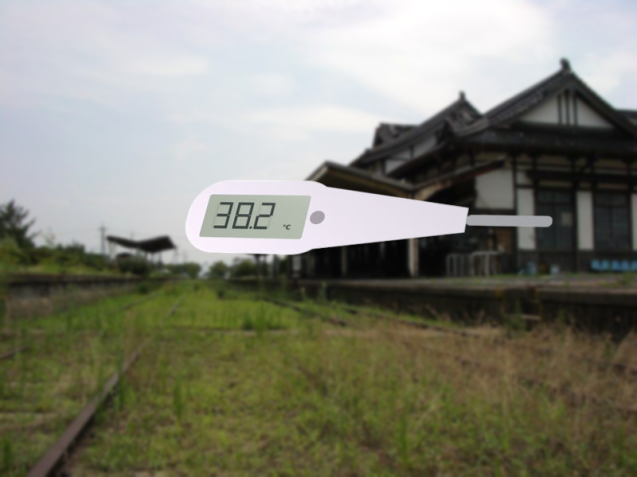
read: value=38.2 unit=°C
